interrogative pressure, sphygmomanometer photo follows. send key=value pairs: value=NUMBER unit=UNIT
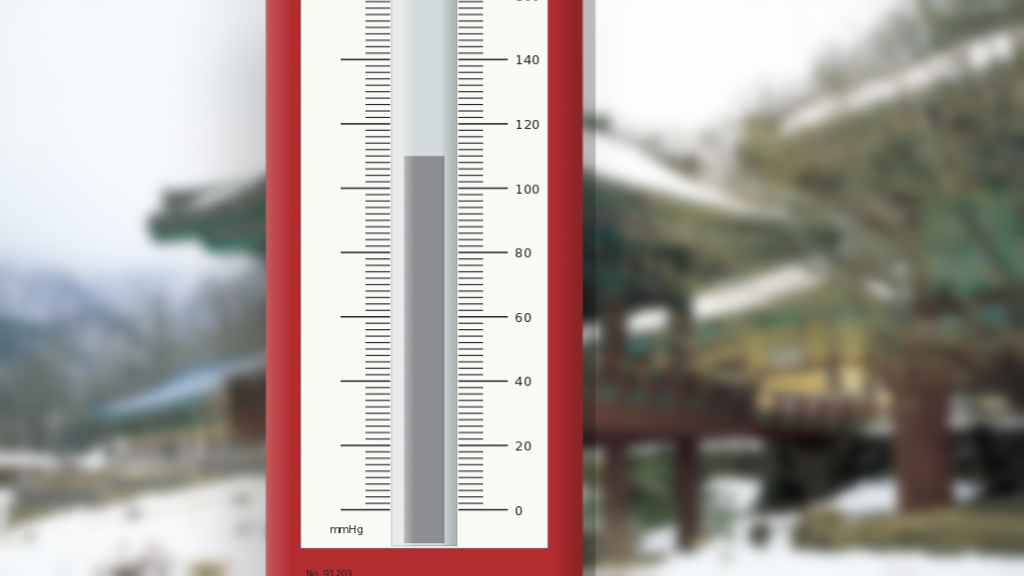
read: value=110 unit=mmHg
